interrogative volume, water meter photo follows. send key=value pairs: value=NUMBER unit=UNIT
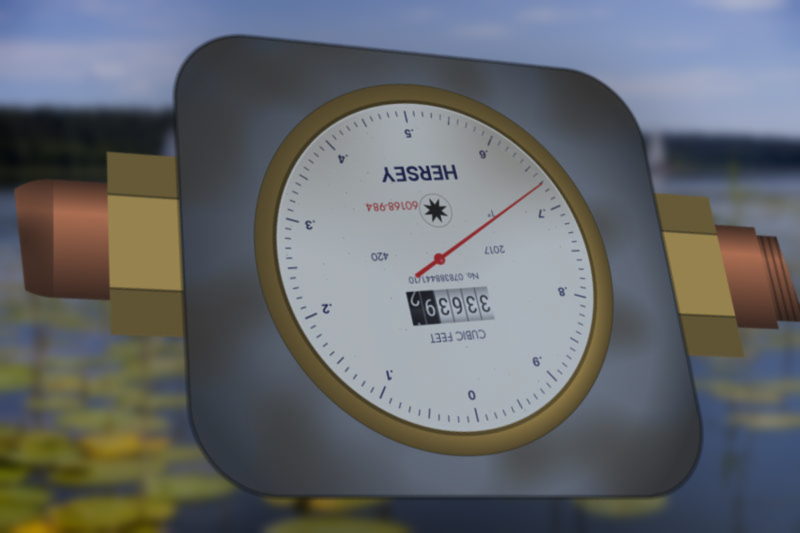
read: value=336391.67 unit=ft³
